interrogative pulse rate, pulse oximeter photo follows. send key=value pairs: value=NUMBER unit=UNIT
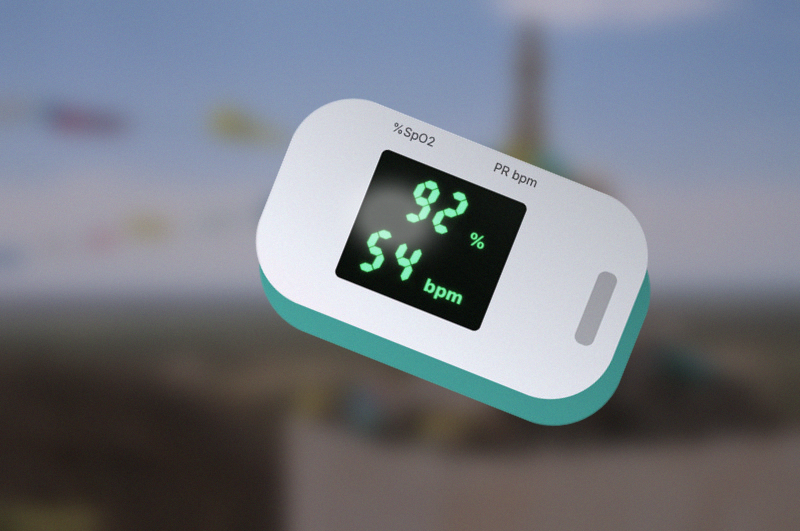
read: value=54 unit=bpm
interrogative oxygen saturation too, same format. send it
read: value=92 unit=%
